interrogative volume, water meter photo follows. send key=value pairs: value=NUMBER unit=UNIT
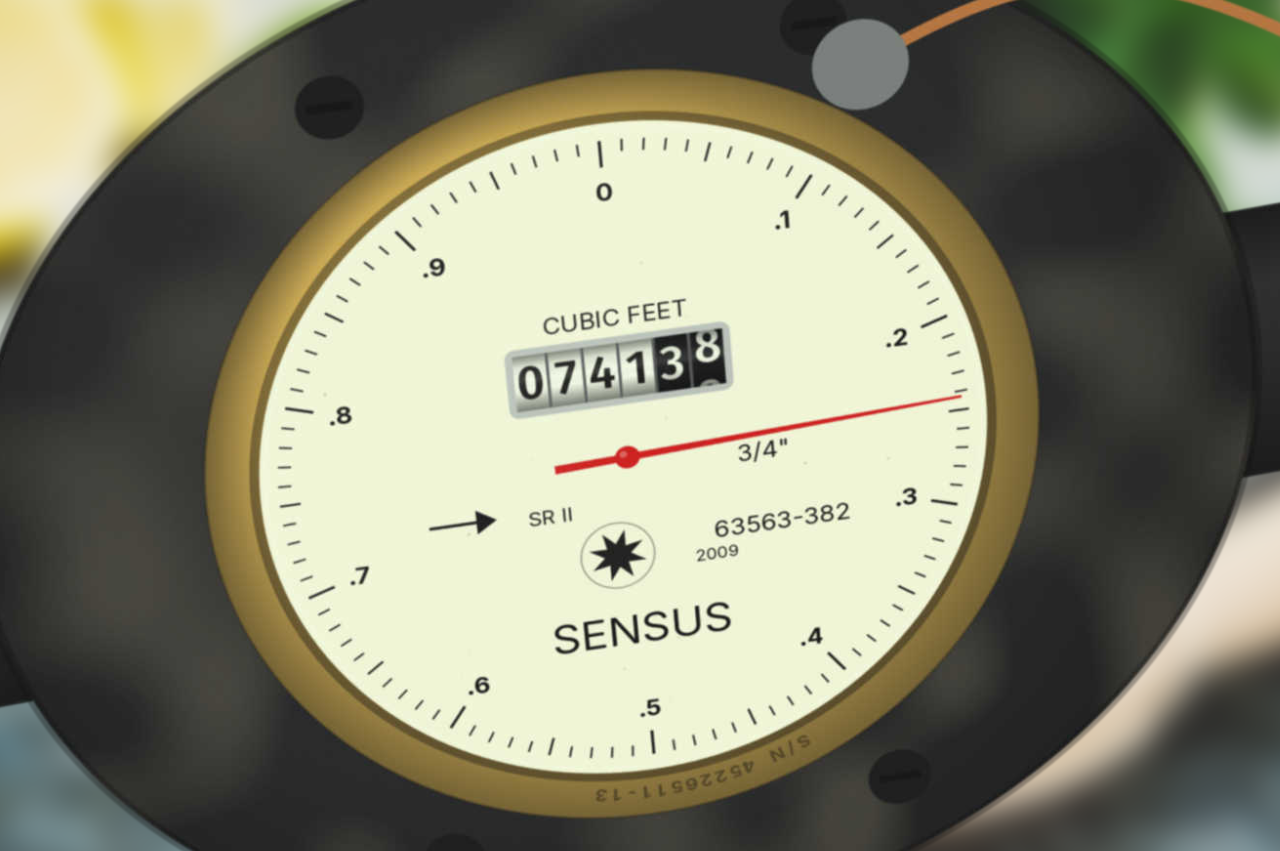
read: value=74138.24 unit=ft³
